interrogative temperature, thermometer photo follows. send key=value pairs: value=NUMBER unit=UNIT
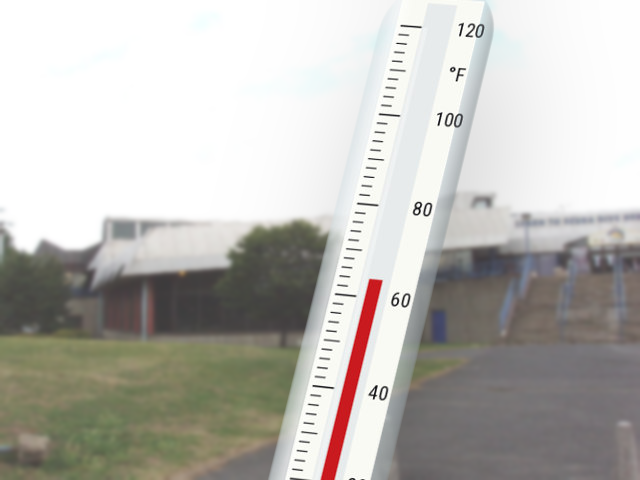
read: value=64 unit=°F
